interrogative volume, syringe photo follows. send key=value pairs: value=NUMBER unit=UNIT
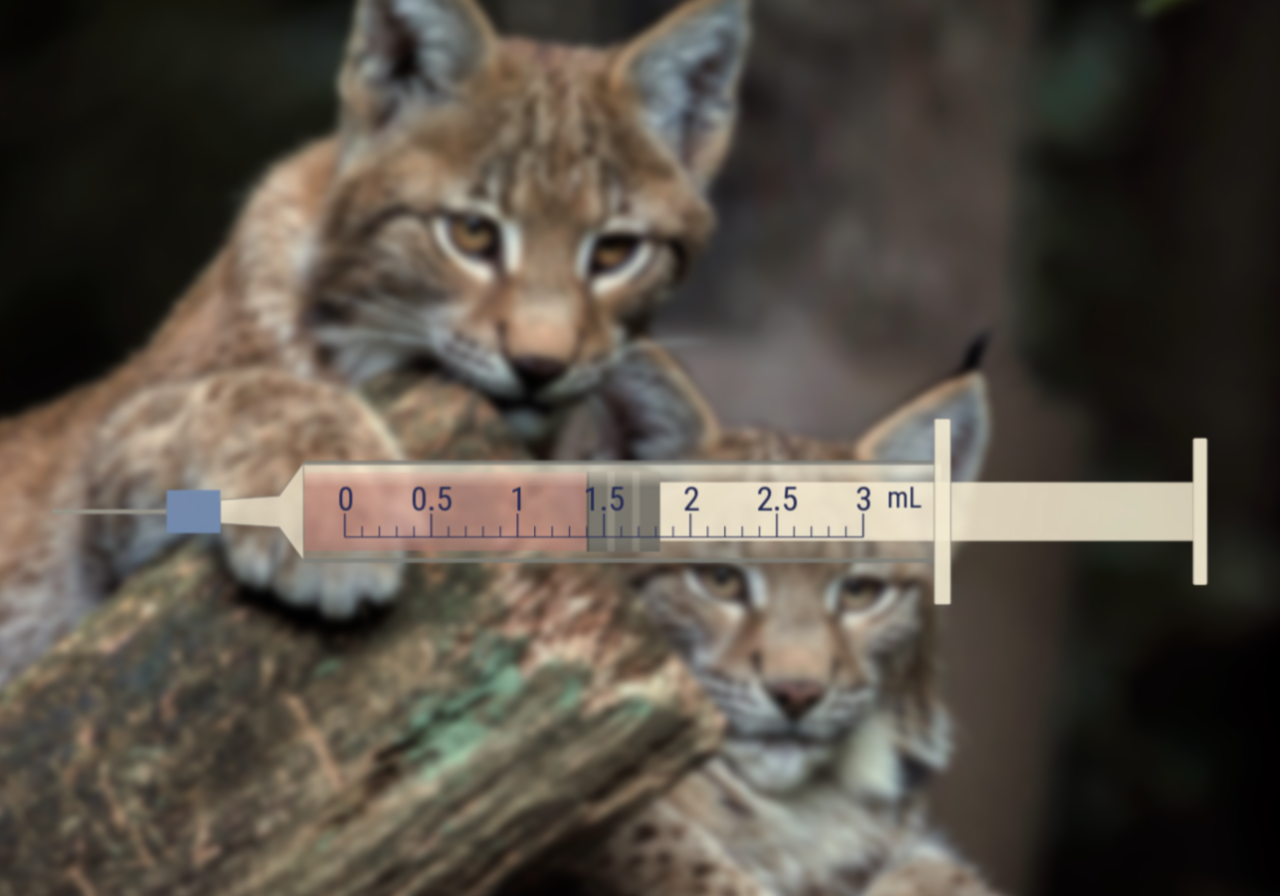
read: value=1.4 unit=mL
